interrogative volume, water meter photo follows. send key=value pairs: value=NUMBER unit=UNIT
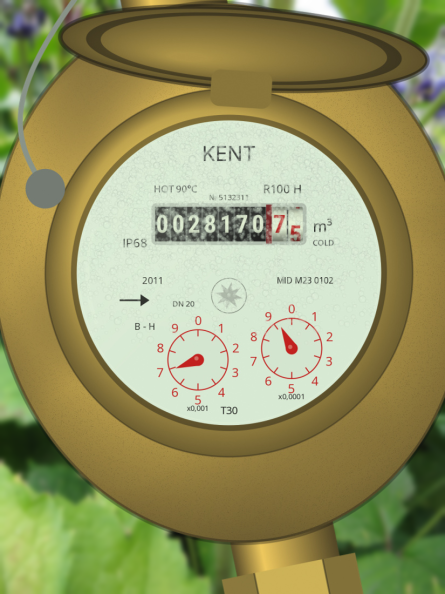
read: value=28170.7469 unit=m³
